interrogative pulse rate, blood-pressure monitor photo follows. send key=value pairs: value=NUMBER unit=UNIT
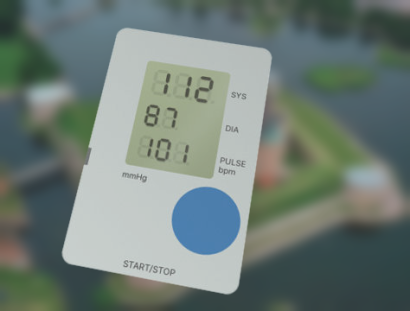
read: value=101 unit=bpm
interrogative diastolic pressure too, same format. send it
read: value=87 unit=mmHg
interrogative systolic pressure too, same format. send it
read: value=112 unit=mmHg
